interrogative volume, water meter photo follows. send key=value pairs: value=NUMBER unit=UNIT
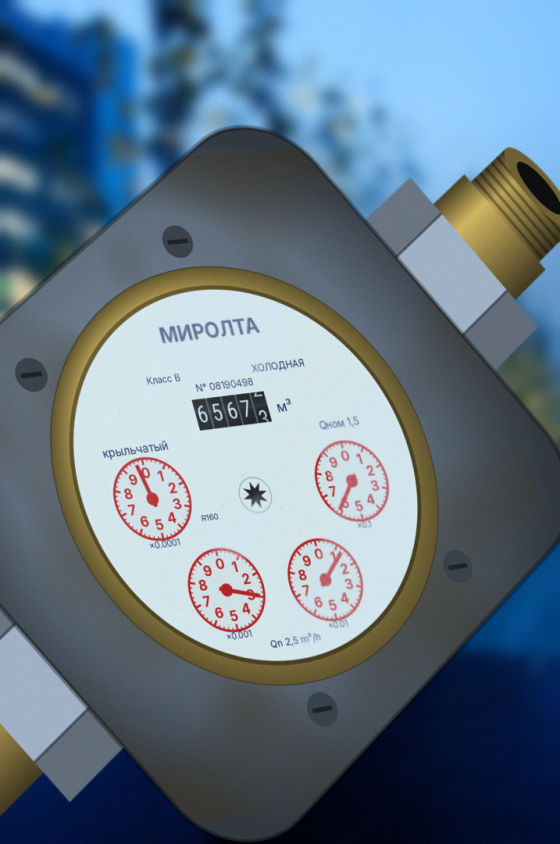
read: value=65672.6129 unit=m³
